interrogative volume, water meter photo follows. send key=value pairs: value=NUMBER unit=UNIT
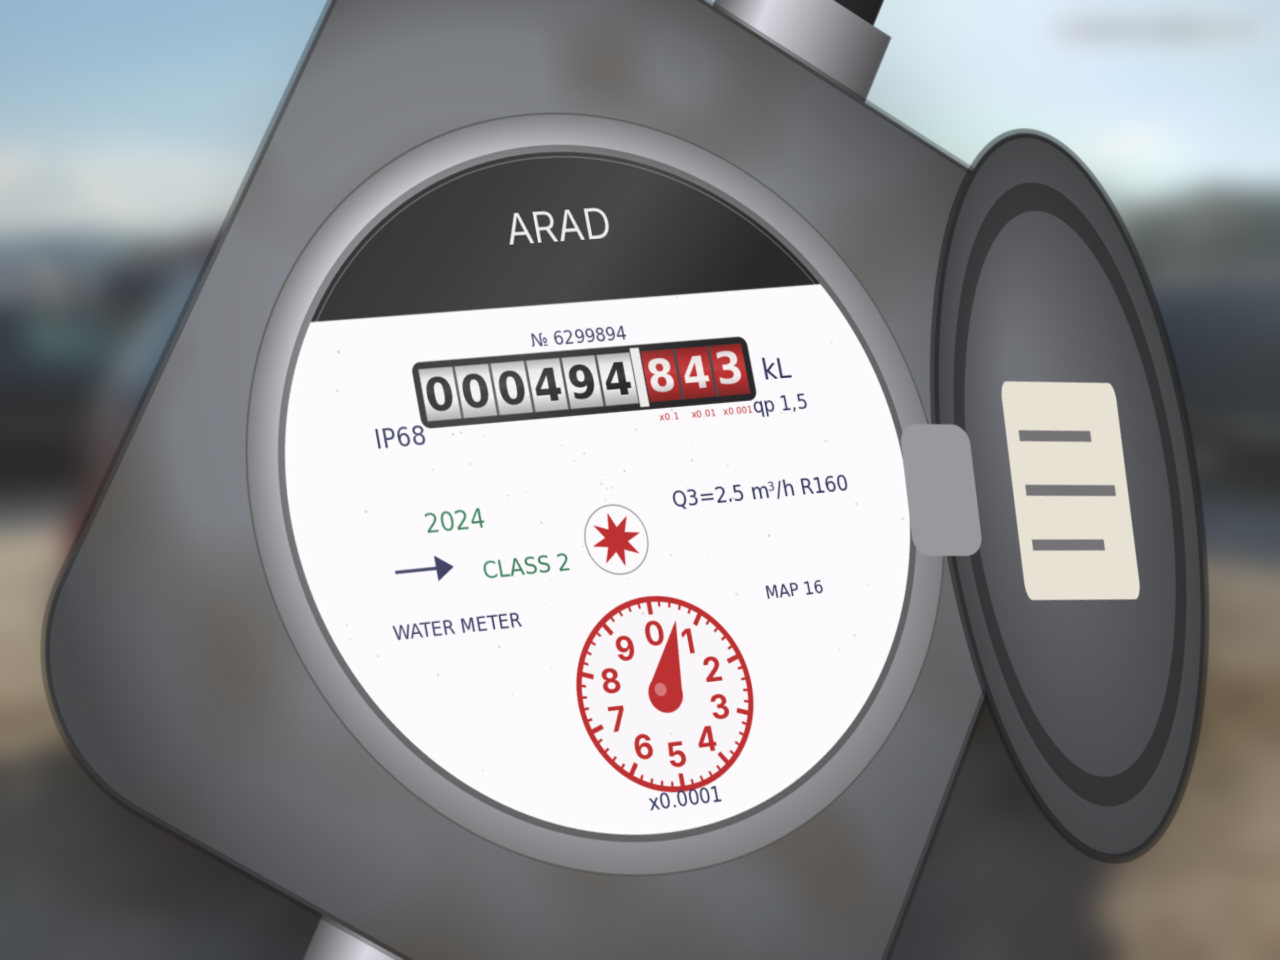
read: value=494.8430 unit=kL
